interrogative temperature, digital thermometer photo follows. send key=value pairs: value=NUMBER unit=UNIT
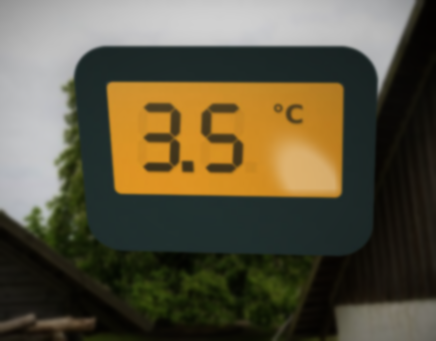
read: value=3.5 unit=°C
